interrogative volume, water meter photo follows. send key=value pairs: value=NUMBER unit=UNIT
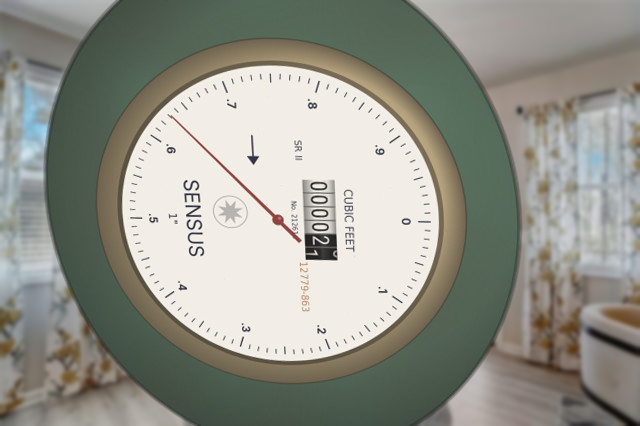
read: value=20.63 unit=ft³
